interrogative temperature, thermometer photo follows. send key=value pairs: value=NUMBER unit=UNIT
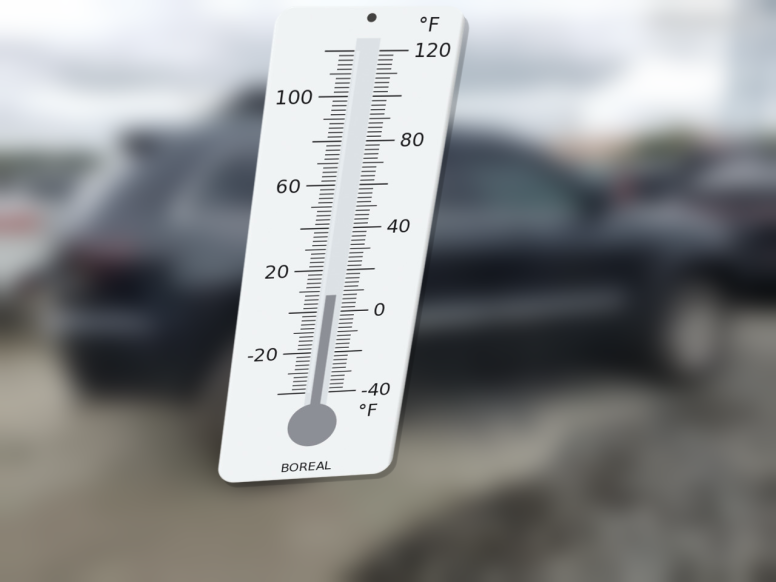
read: value=8 unit=°F
